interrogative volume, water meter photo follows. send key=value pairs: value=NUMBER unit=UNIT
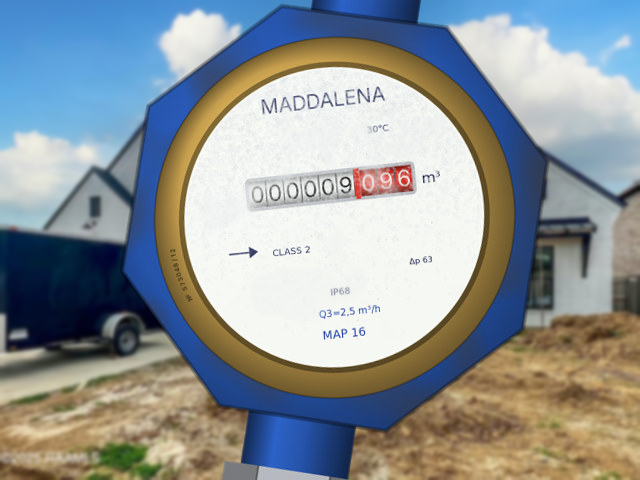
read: value=9.096 unit=m³
